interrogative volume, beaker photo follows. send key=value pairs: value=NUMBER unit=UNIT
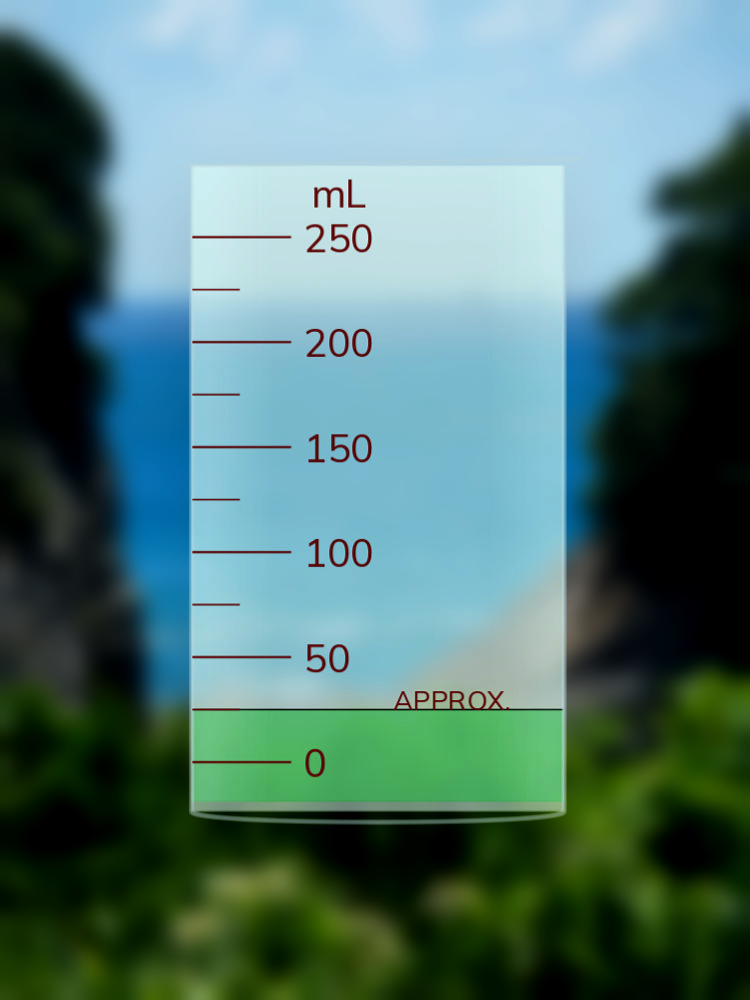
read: value=25 unit=mL
